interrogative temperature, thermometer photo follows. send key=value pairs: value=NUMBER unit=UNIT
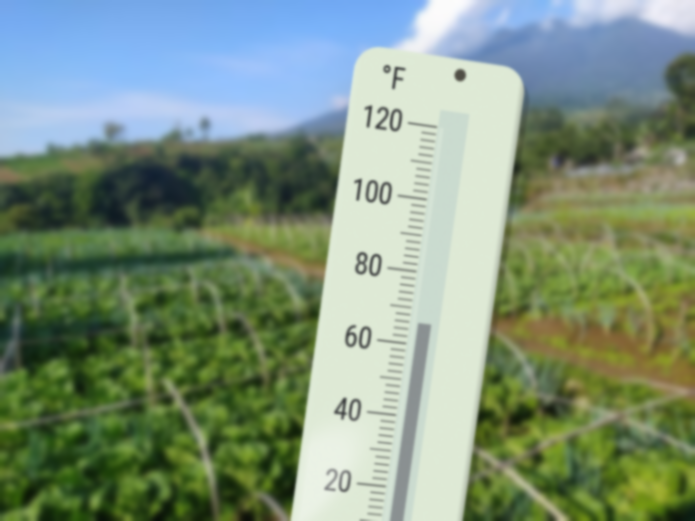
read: value=66 unit=°F
